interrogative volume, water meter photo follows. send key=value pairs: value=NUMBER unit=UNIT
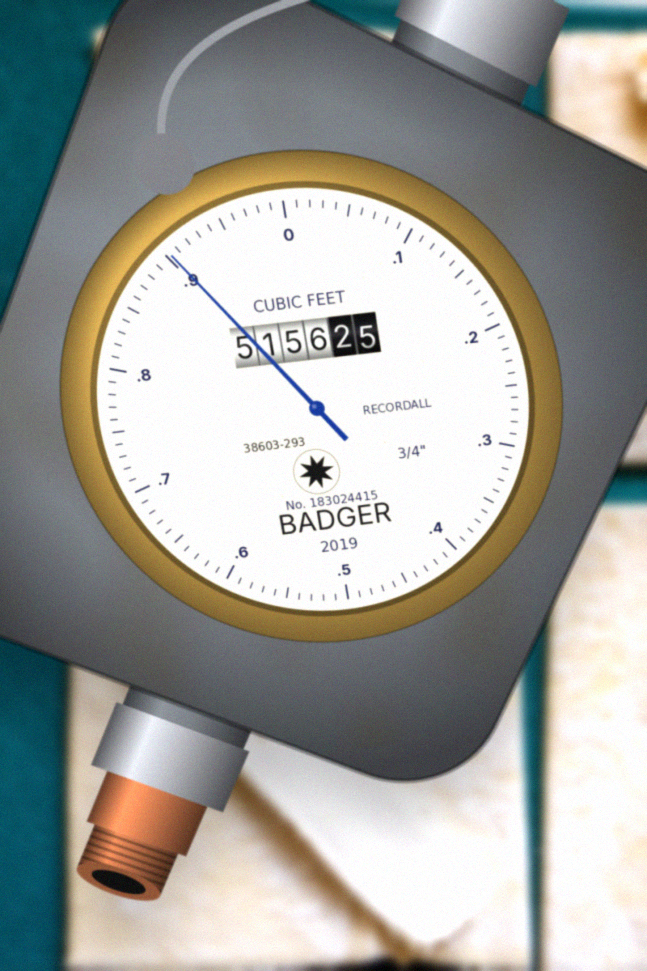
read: value=515624.90 unit=ft³
